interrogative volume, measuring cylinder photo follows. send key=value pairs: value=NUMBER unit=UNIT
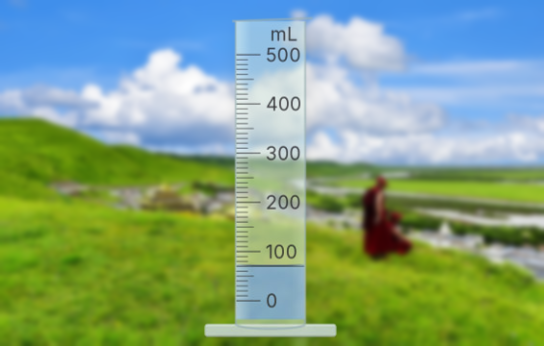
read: value=70 unit=mL
